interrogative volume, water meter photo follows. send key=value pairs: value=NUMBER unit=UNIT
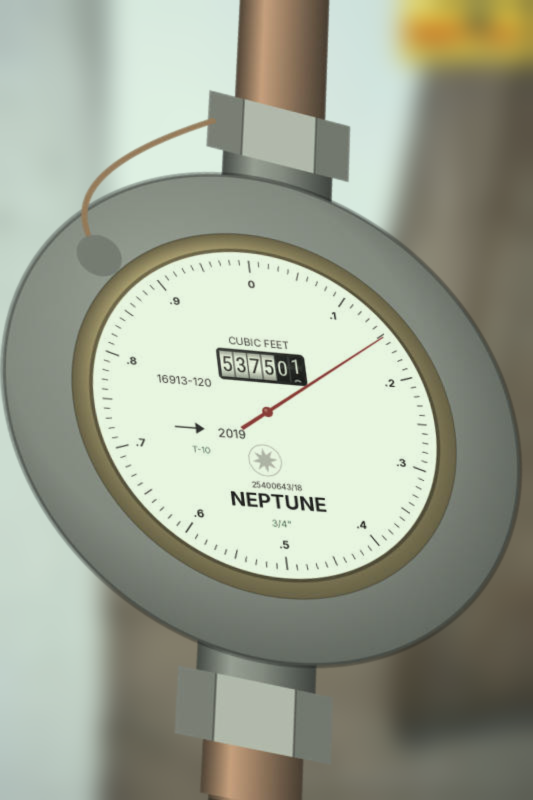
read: value=537501.15 unit=ft³
